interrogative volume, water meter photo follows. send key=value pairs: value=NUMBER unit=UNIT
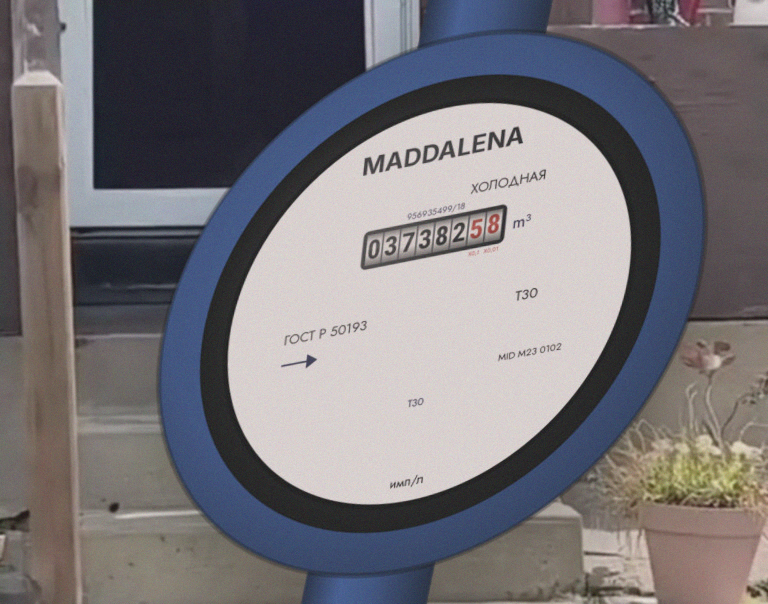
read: value=37382.58 unit=m³
